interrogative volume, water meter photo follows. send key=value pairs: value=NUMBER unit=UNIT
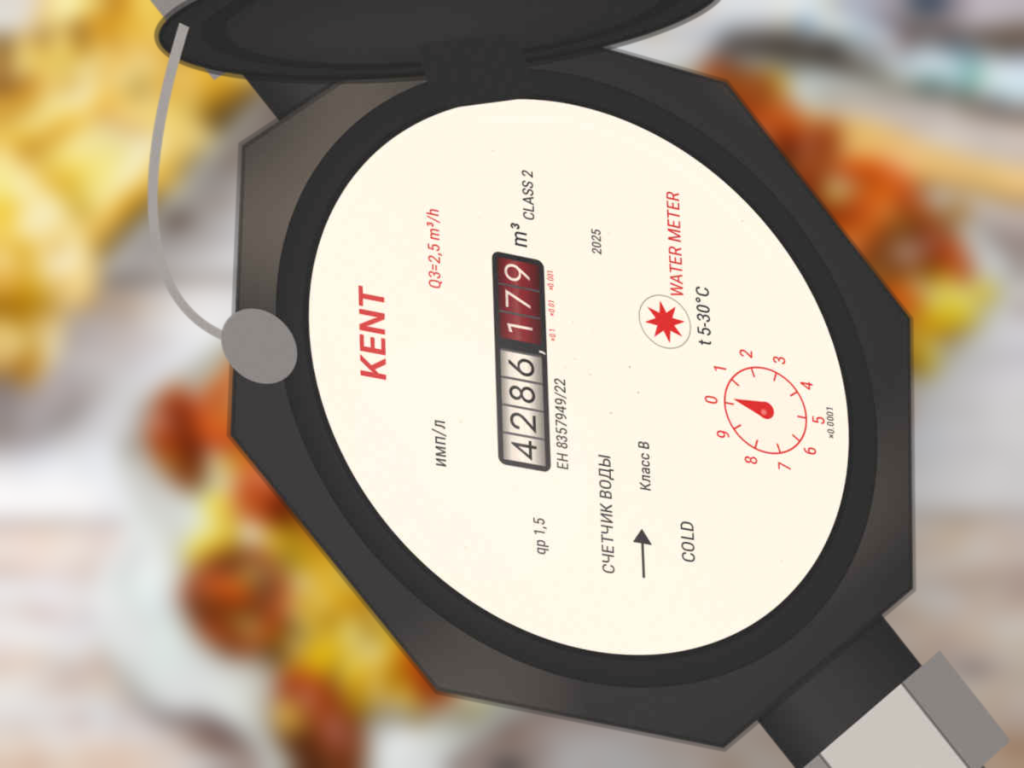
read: value=4286.1790 unit=m³
